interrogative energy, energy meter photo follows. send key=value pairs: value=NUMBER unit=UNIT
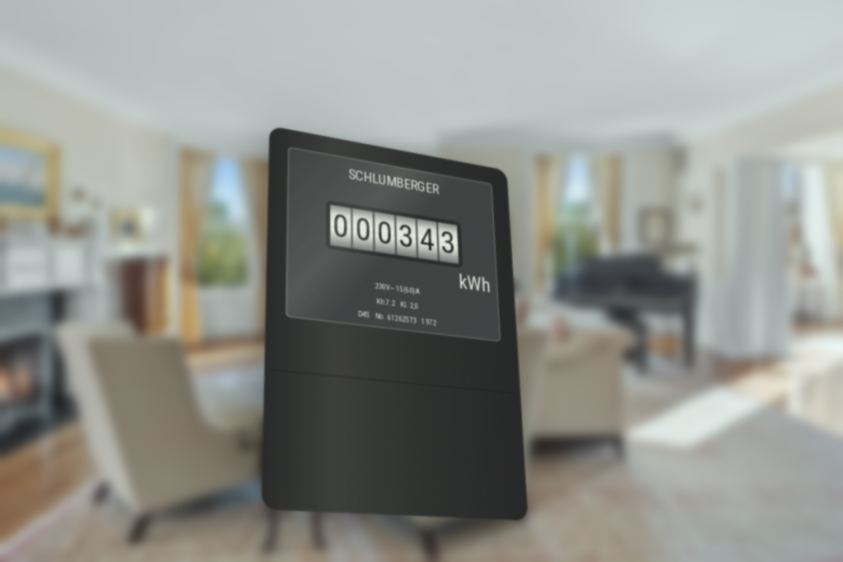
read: value=343 unit=kWh
